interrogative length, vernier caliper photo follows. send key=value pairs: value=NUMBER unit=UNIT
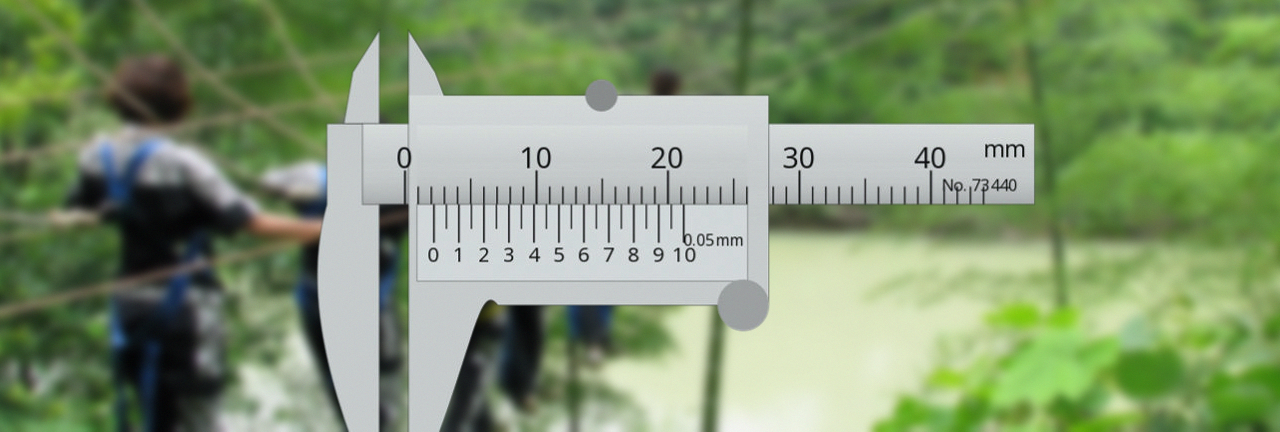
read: value=2.2 unit=mm
